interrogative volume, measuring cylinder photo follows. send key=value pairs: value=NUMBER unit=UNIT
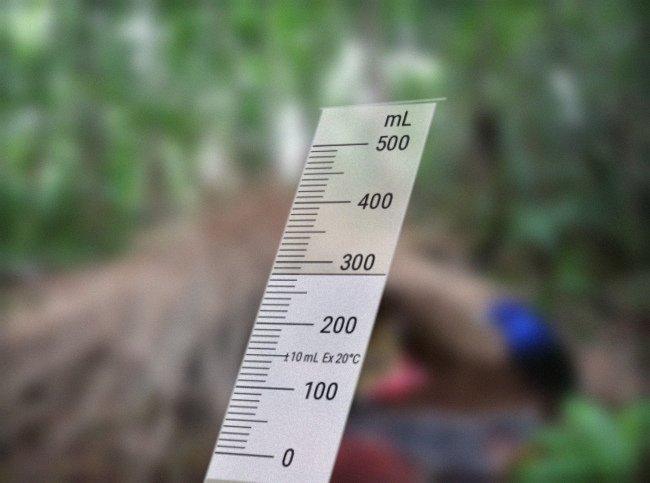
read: value=280 unit=mL
